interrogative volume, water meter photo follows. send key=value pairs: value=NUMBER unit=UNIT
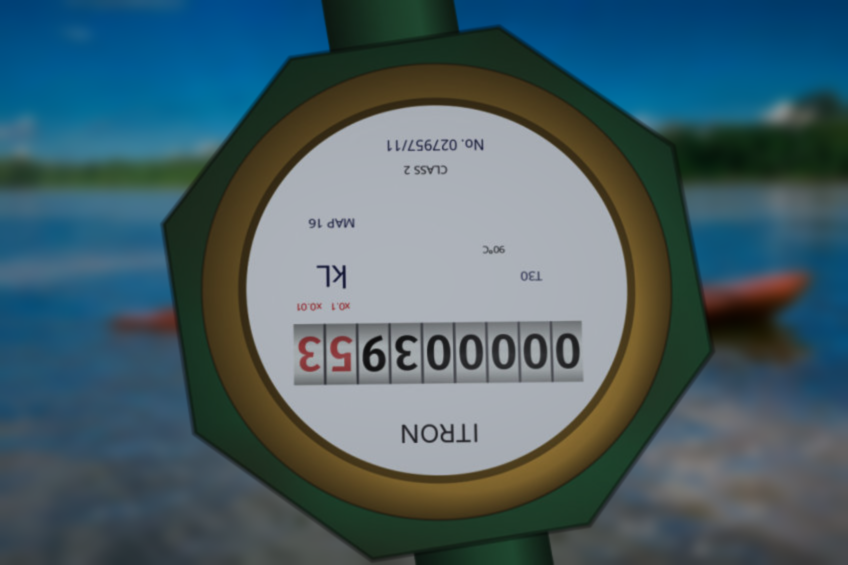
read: value=39.53 unit=kL
